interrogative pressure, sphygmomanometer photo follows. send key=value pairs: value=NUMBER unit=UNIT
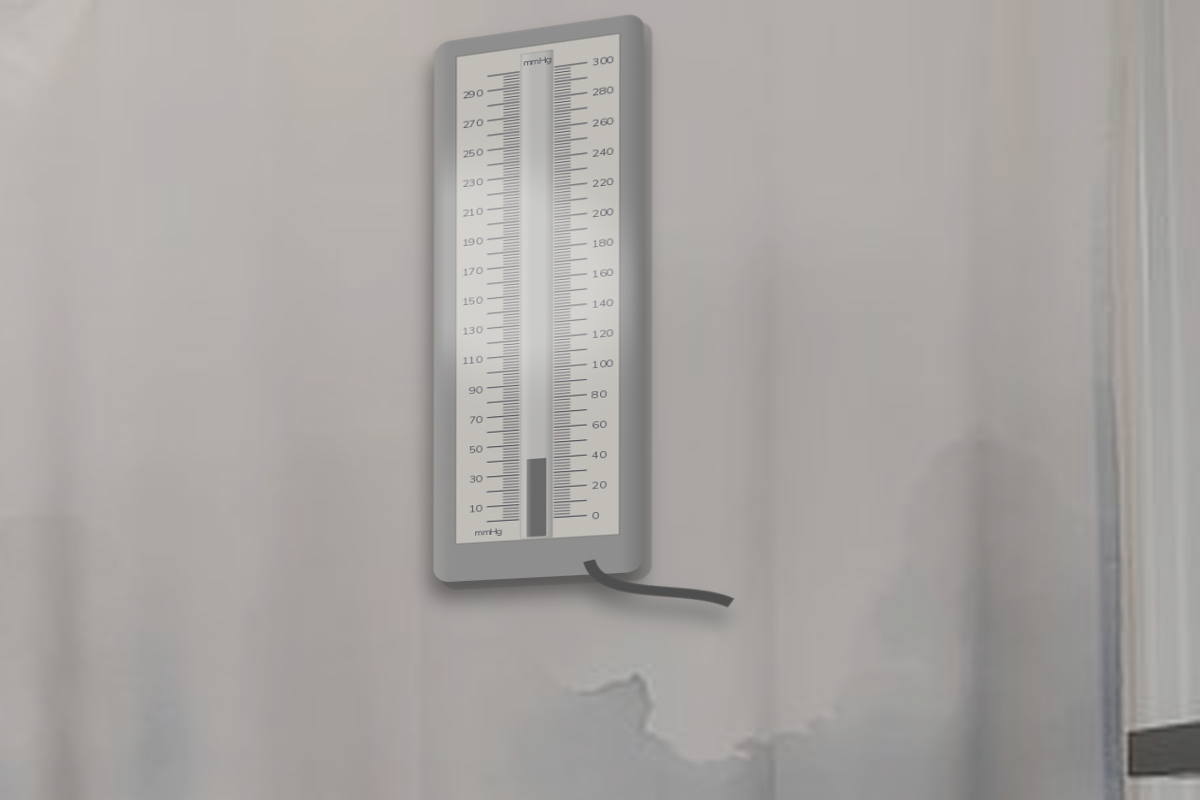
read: value=40 unit=mmHg
